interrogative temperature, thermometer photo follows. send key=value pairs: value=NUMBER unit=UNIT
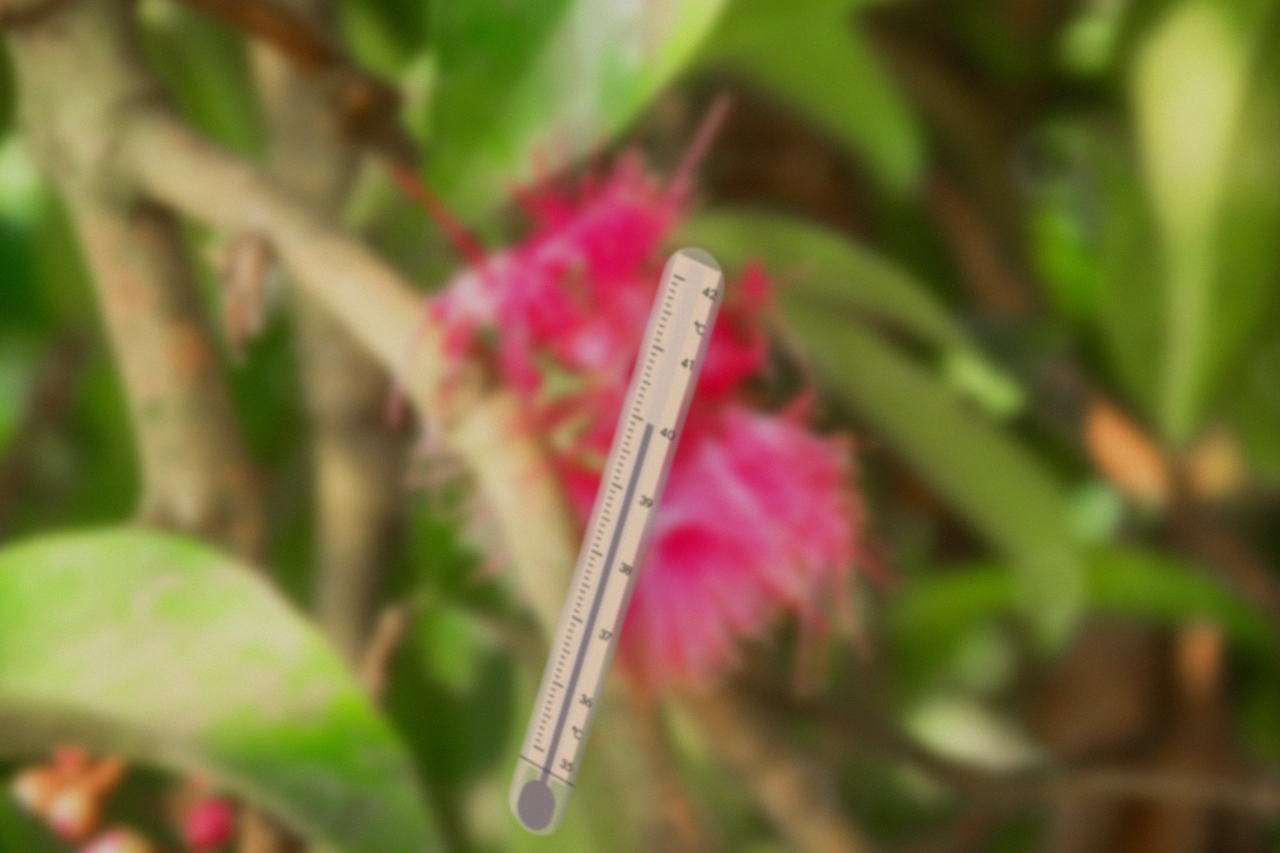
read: value=40 unit=°C
